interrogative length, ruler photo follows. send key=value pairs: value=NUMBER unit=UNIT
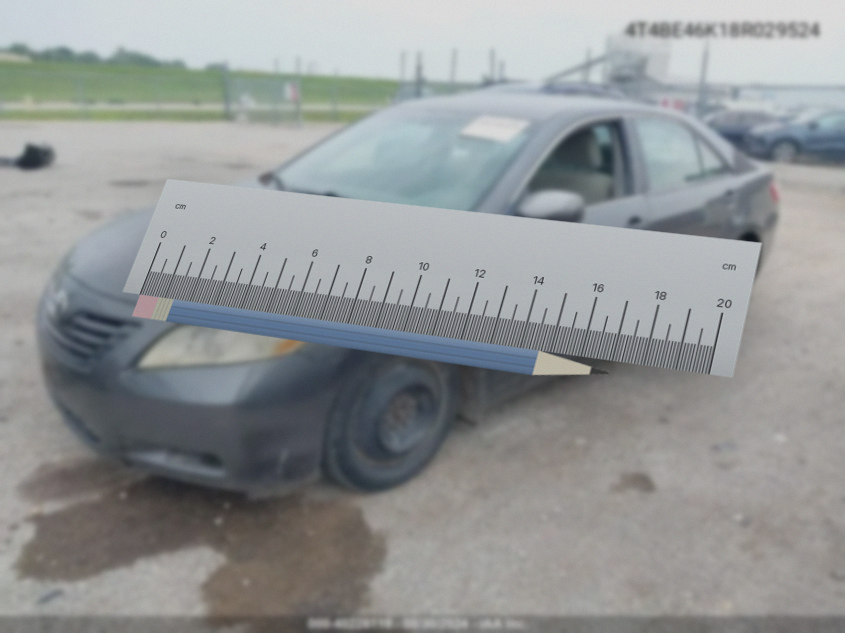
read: value=17 unit=cm
